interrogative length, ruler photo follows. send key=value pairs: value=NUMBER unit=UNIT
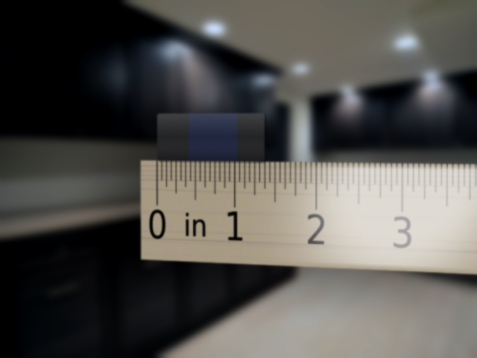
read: value=1.375 unit=in
